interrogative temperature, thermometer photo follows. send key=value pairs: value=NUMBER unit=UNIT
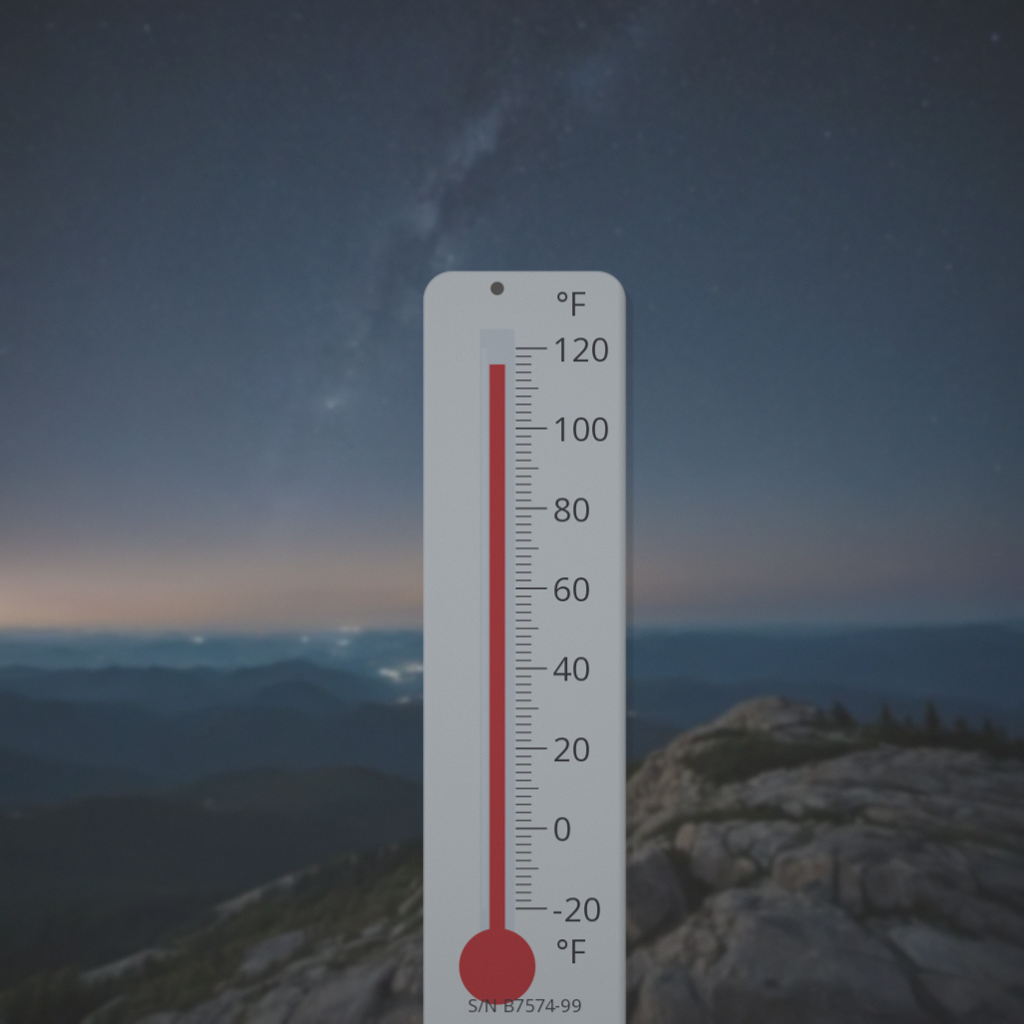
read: value=116 unit=°F
